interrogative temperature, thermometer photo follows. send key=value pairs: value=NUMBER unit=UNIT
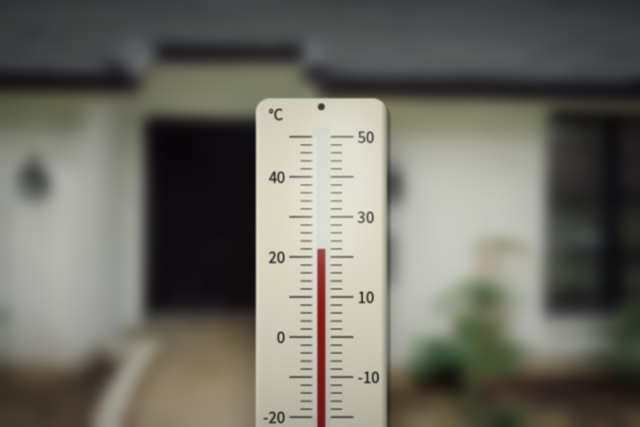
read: value=22 unit=°C
